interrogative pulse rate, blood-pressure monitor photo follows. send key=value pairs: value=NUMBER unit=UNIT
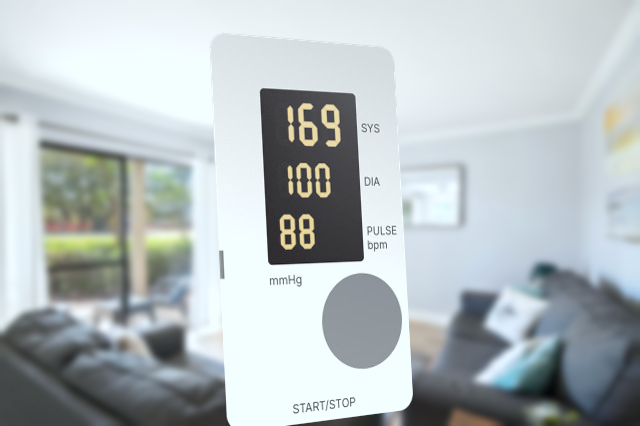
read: value=88 unit=bpm
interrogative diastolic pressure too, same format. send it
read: value=100 unit=mmHg
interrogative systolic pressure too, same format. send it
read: value=169 unit=mmHg
